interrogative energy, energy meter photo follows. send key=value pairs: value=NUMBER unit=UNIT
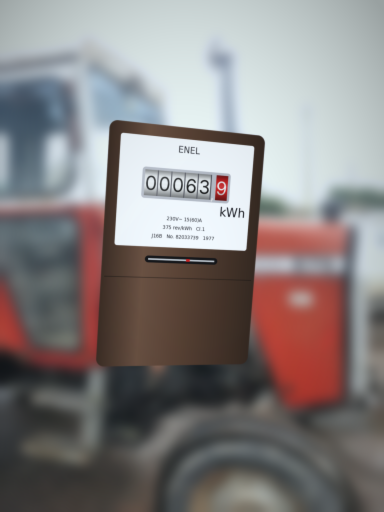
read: value=63.9 unit=kWh
